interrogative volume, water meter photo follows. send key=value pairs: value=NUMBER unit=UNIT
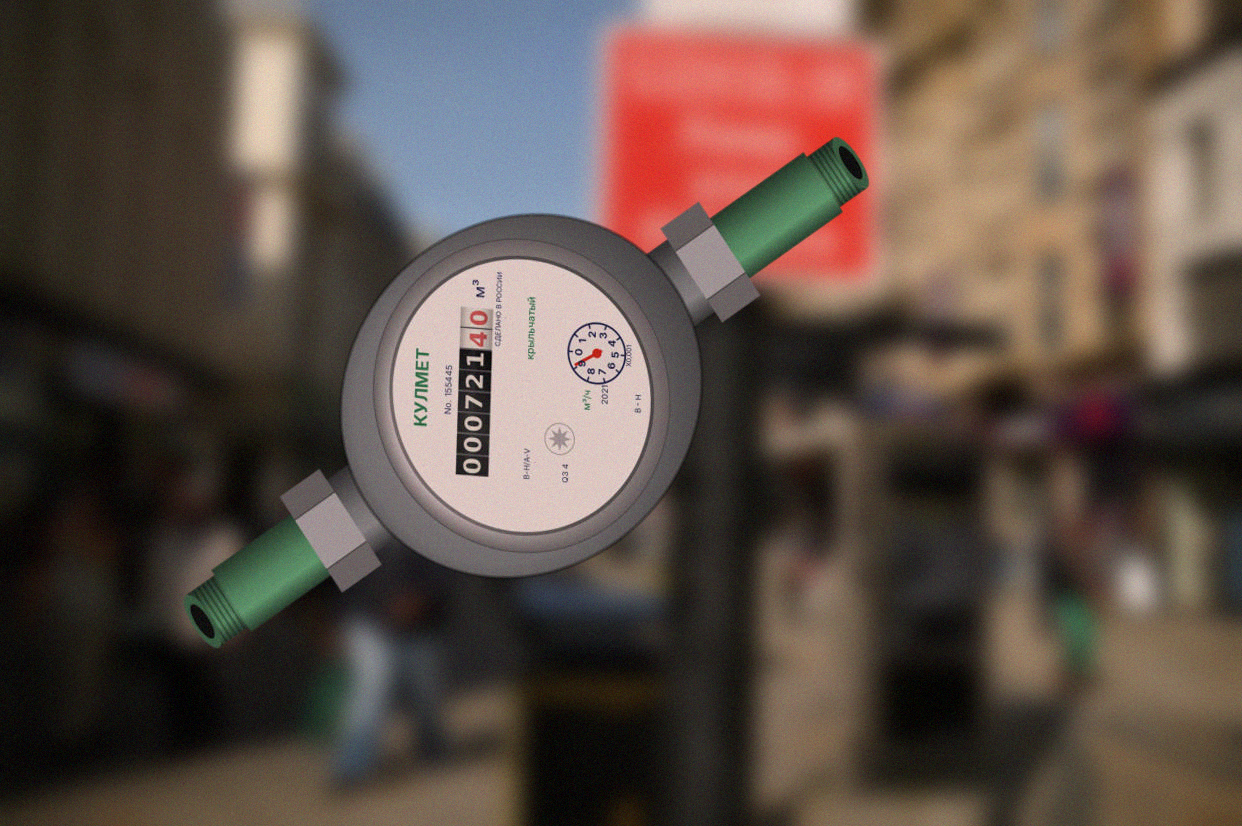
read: value=721.399 unit=m³
